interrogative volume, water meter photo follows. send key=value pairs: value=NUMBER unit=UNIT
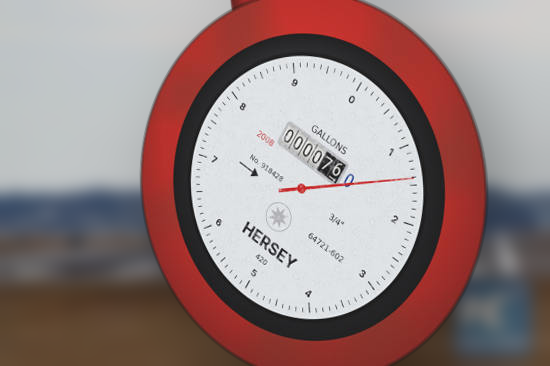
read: value=761.4 unit=gal
